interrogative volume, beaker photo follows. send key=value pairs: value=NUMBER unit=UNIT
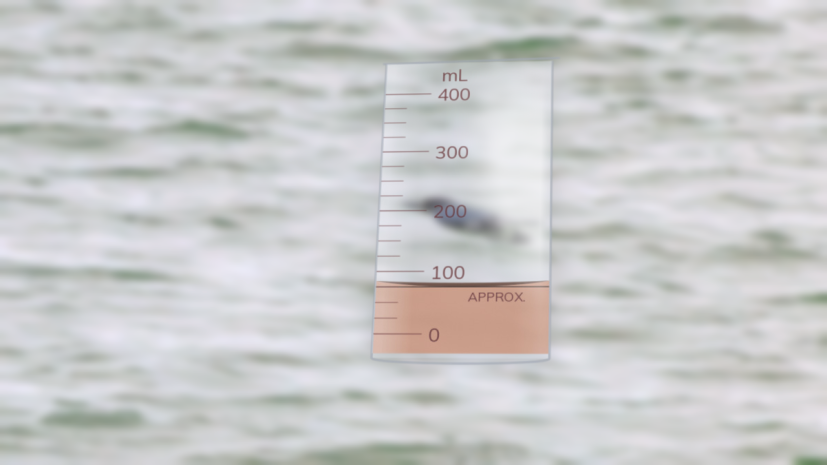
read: value=75 unit=mL
